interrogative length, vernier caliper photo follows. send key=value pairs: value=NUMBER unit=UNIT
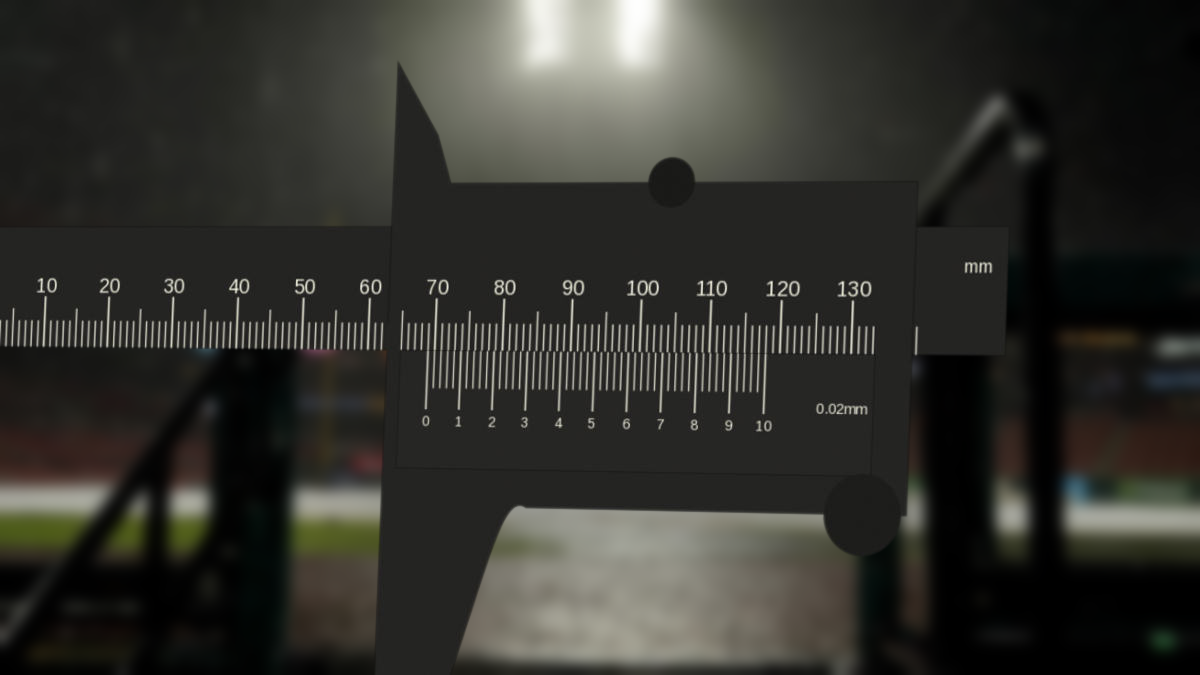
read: value=69.0 unit=mm
